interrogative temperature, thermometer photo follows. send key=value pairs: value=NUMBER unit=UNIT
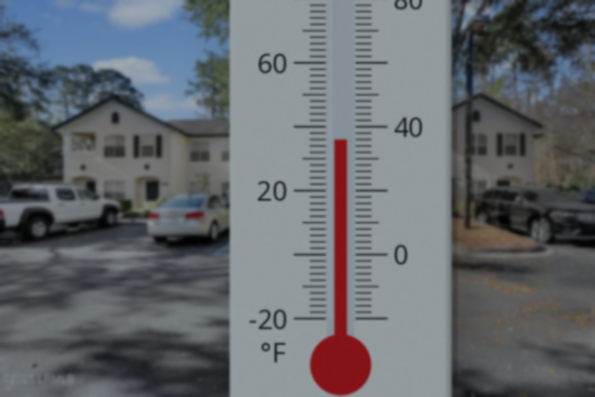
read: value=36 unit=°F
